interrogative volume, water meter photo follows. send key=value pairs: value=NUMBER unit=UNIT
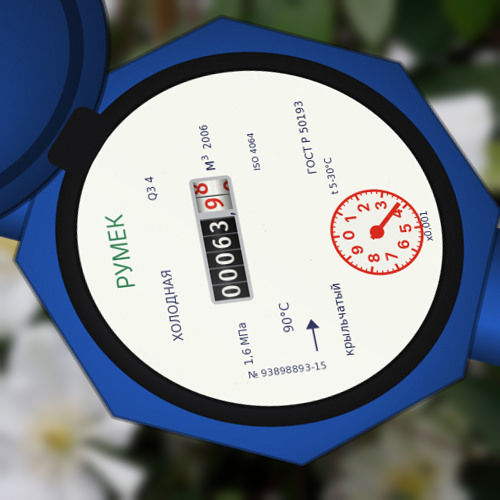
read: value=63.983 unit=m³
